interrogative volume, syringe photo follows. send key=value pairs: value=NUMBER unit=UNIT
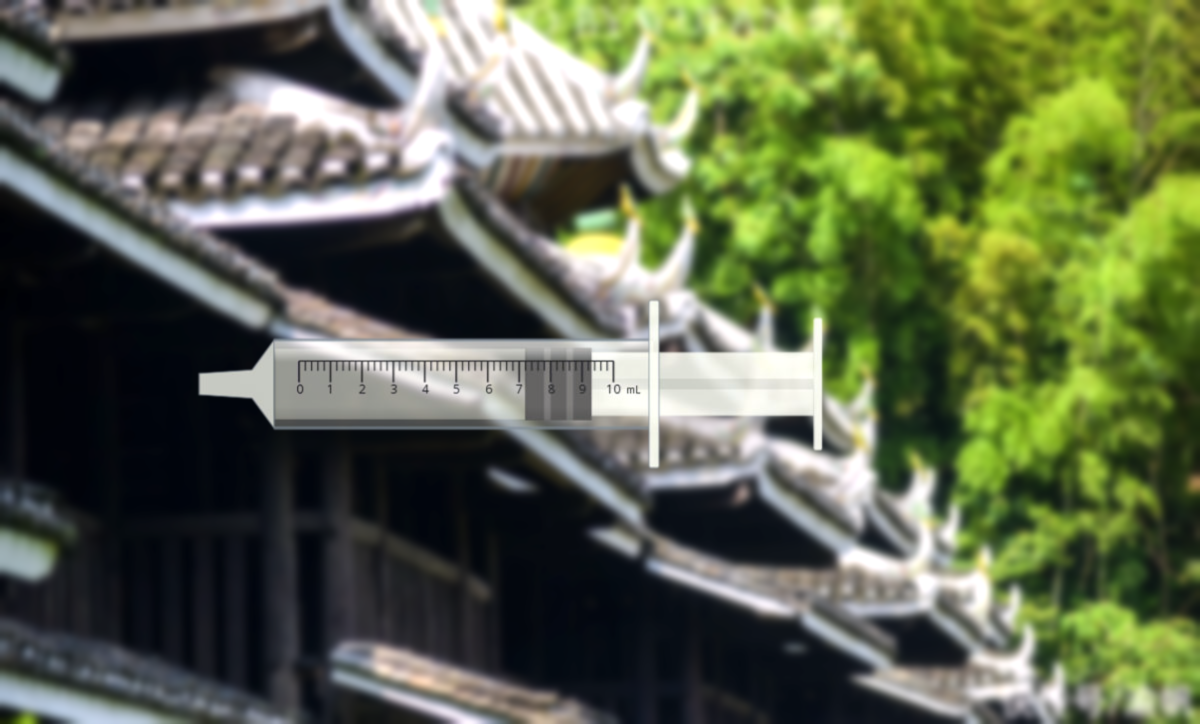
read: value=7.2 unit=mL
